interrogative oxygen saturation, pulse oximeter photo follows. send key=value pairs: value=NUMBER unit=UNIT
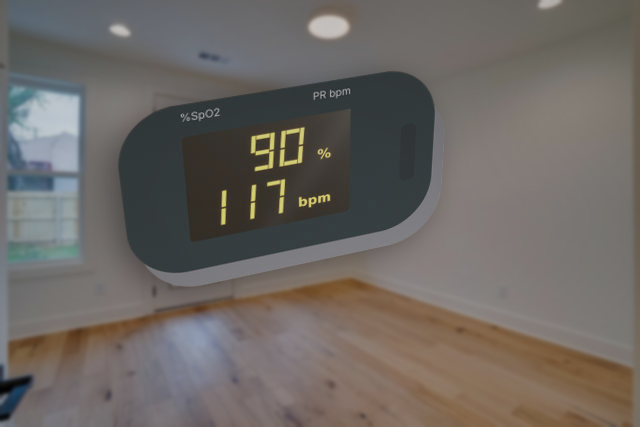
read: value=90 unit=%
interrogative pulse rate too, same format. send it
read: value=117 unit=bpm
